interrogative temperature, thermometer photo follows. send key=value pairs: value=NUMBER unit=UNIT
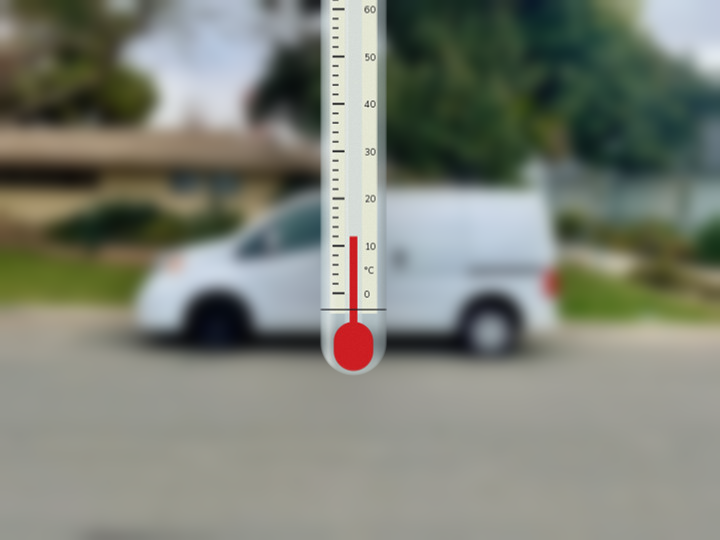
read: value=12 unit=°C
